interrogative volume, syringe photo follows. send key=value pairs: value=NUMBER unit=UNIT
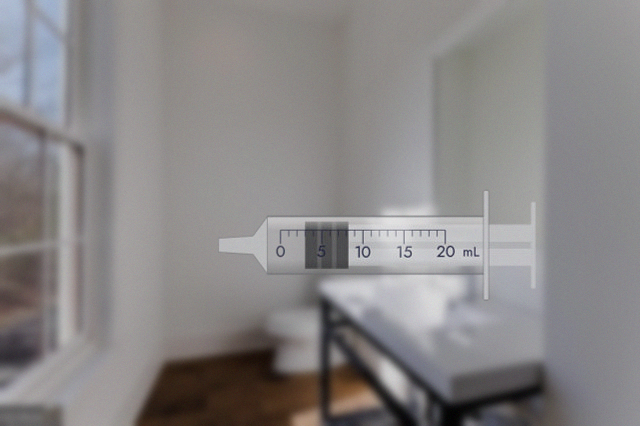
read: value=3 unit=mL
